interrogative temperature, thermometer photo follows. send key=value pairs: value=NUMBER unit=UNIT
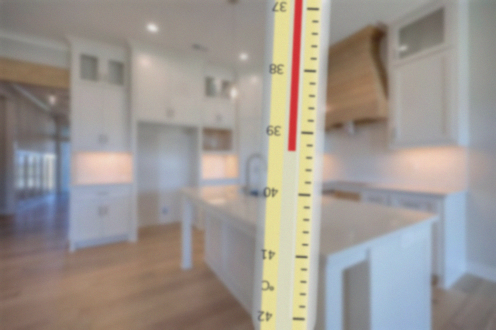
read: value=39.3 unit=°C
